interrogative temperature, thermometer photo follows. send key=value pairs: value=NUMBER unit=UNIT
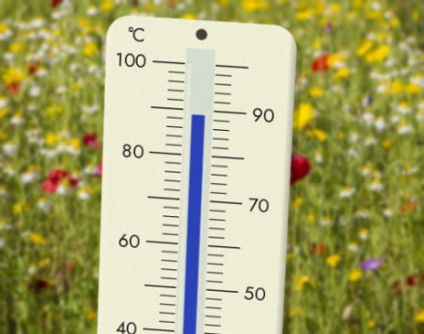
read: value=89 unit=°C
